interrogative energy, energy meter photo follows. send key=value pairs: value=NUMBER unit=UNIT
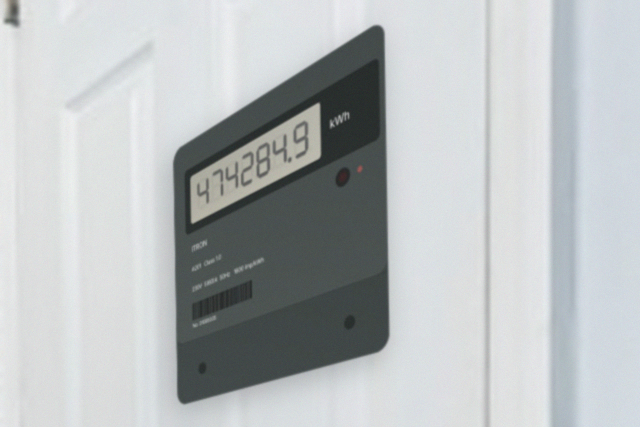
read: value=474284.9 unit=kWh
